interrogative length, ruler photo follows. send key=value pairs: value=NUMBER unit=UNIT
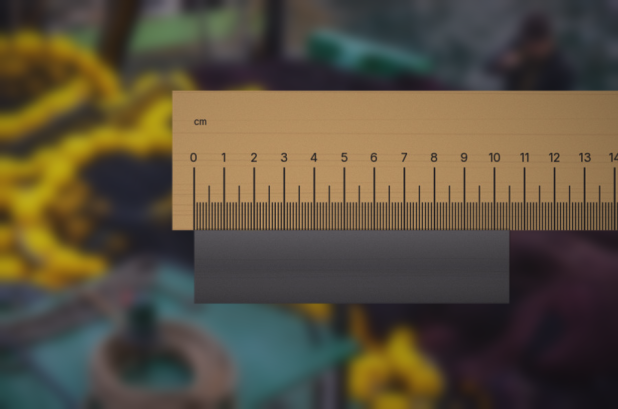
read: value=10.5 unit=cm
